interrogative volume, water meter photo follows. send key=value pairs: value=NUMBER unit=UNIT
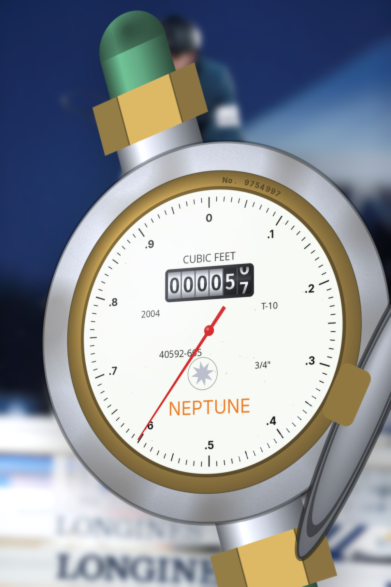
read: value=56.60 unit=ft³
